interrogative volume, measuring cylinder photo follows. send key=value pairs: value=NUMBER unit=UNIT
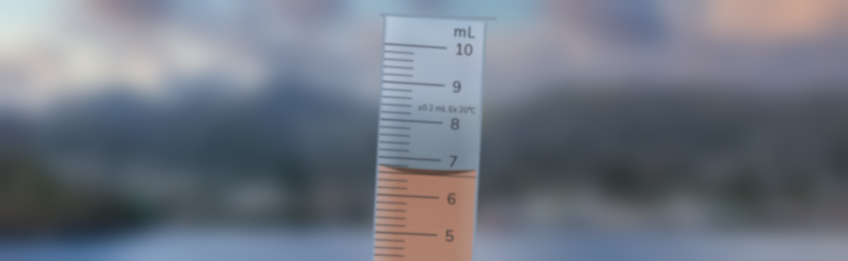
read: value=6.6 unit=mL
